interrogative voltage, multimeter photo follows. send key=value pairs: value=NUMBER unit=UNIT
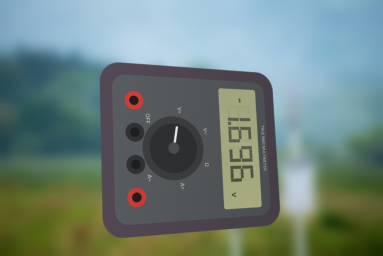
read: value=-1.696 unit=V
